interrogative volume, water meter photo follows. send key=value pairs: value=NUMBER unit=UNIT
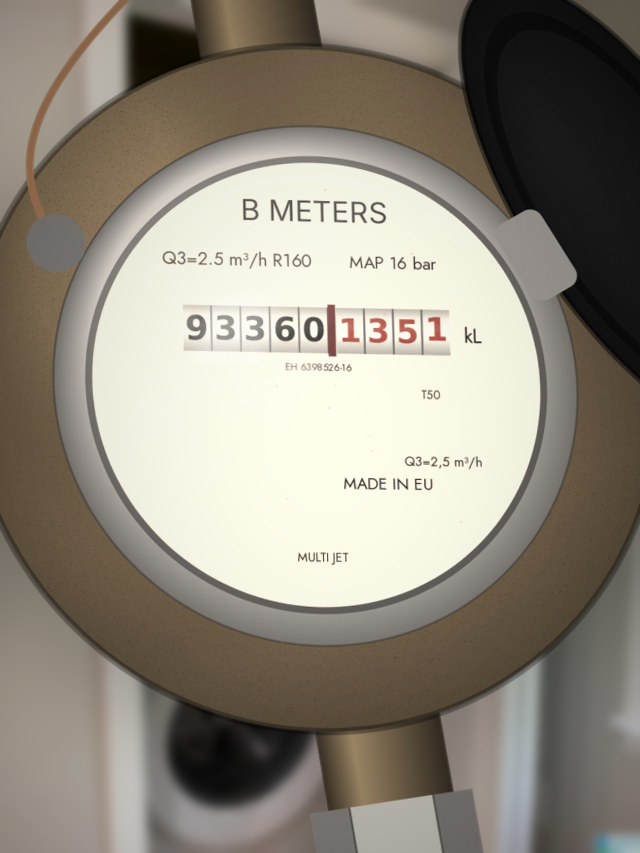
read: value=93360.1351 unit=kL
